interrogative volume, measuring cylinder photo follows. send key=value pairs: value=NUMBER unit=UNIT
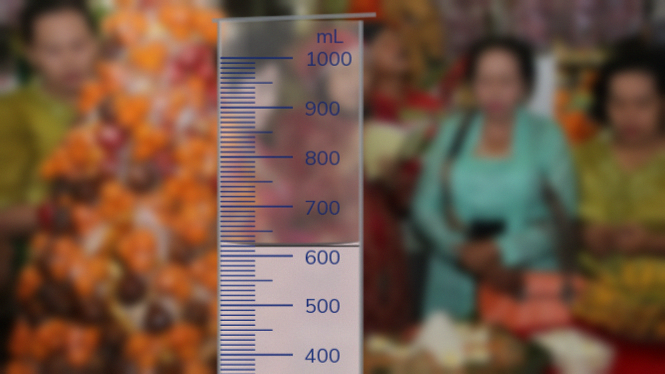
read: value=620 unit=mL
